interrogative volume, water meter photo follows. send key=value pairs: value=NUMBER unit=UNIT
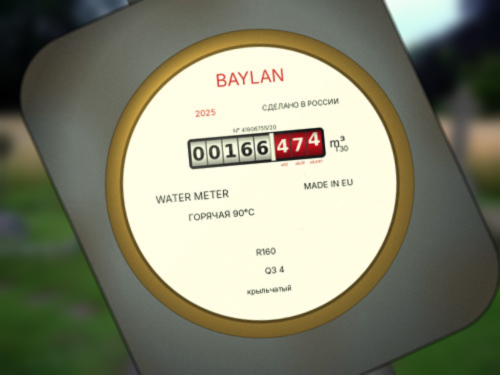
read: value=166.474 unit=m³
